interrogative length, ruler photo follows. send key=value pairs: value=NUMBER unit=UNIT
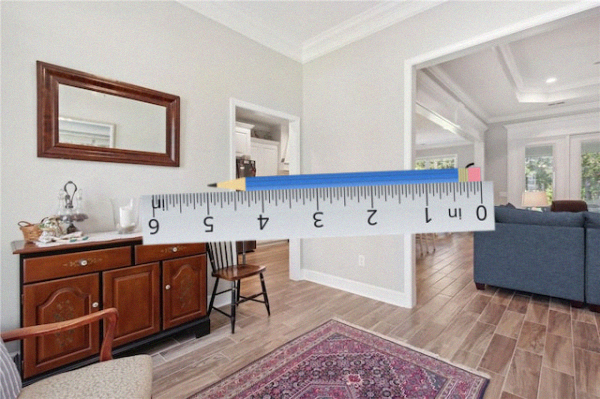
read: value=5 unit=in
